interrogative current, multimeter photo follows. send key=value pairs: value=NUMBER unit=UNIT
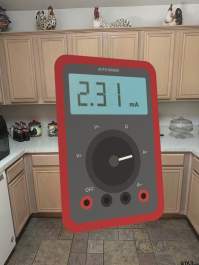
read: value=2.31 unit=mA
